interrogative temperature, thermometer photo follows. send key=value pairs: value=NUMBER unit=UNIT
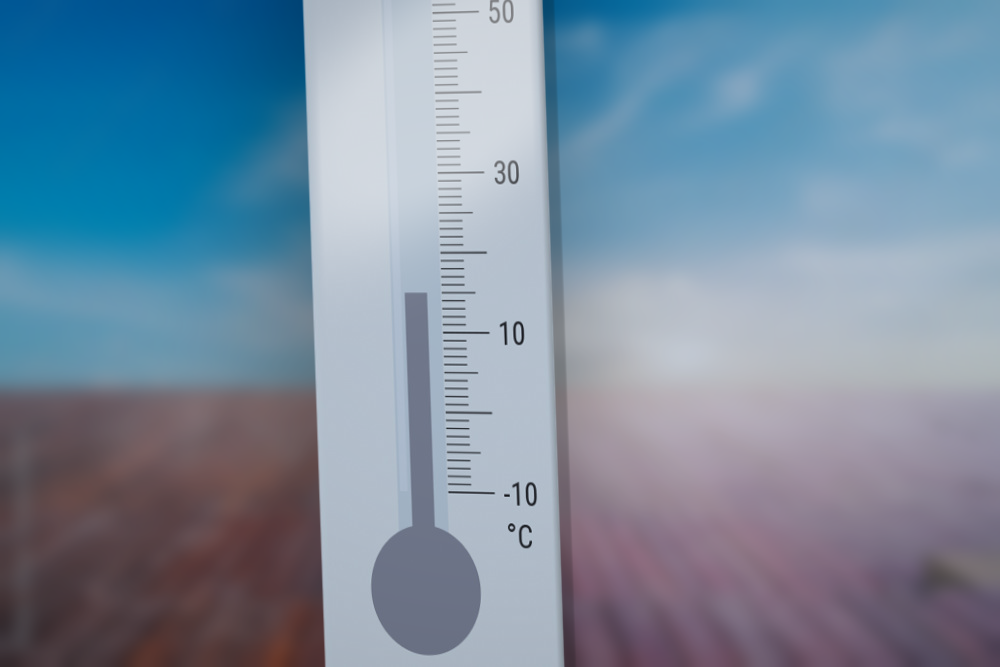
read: value=15 unit=°C
